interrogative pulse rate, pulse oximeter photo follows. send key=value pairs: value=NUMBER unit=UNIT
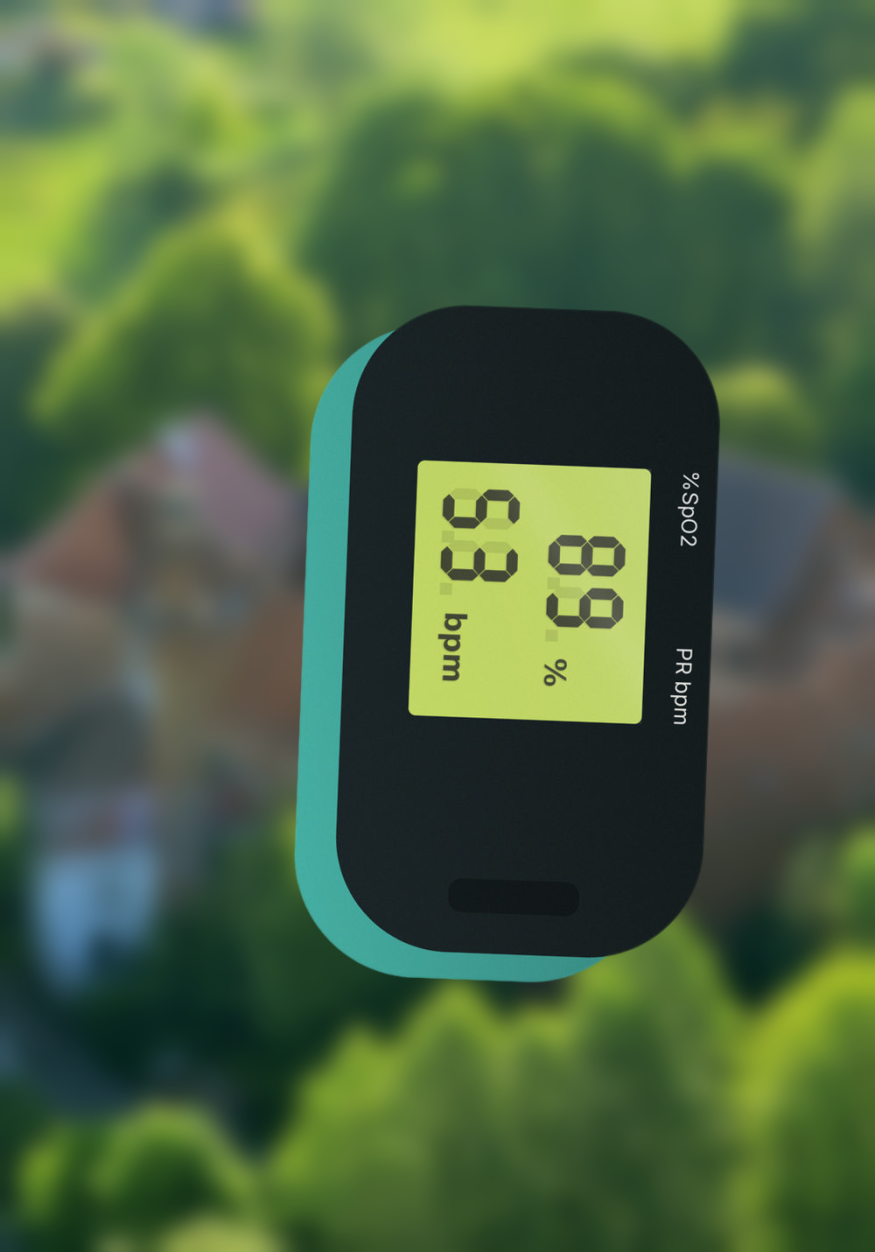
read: value=53 unit=bpm
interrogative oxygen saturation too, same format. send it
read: value=89 unit=%
